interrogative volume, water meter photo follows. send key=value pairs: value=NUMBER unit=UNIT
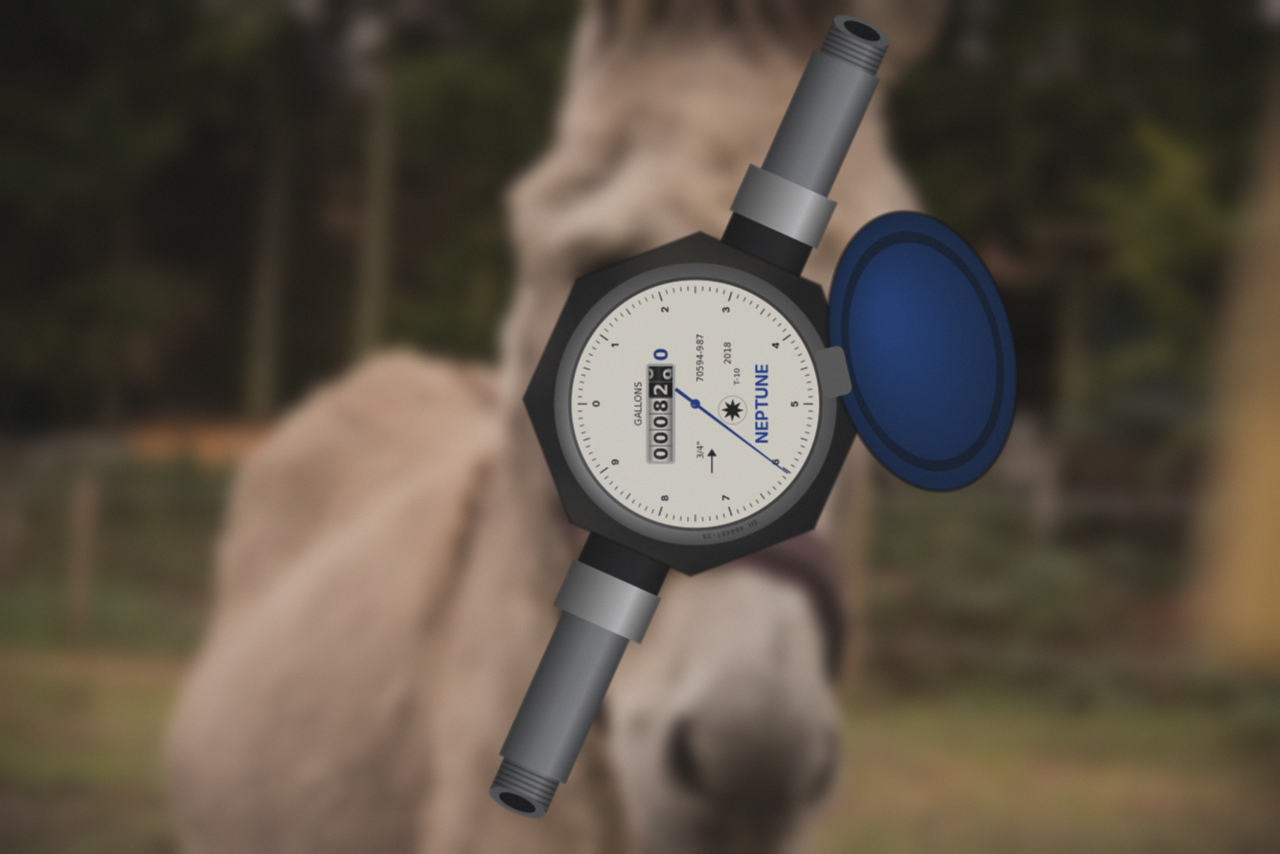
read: value=8286.0 unit=gal
